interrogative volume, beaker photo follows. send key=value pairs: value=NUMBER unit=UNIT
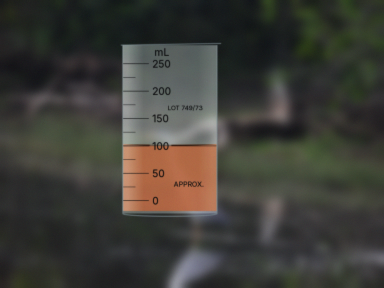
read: value=100 unit=mL
